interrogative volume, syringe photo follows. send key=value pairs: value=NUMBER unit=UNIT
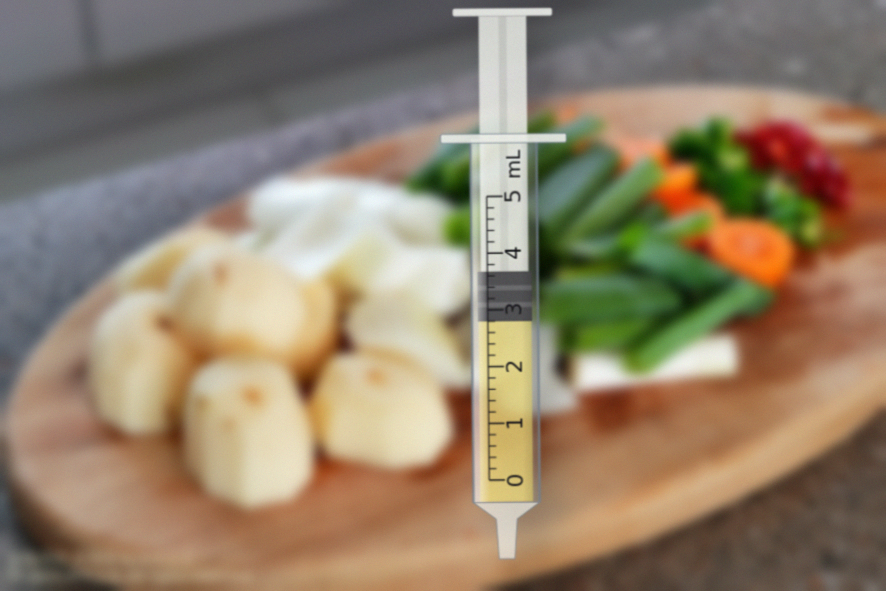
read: value=2.8 unit=mL
